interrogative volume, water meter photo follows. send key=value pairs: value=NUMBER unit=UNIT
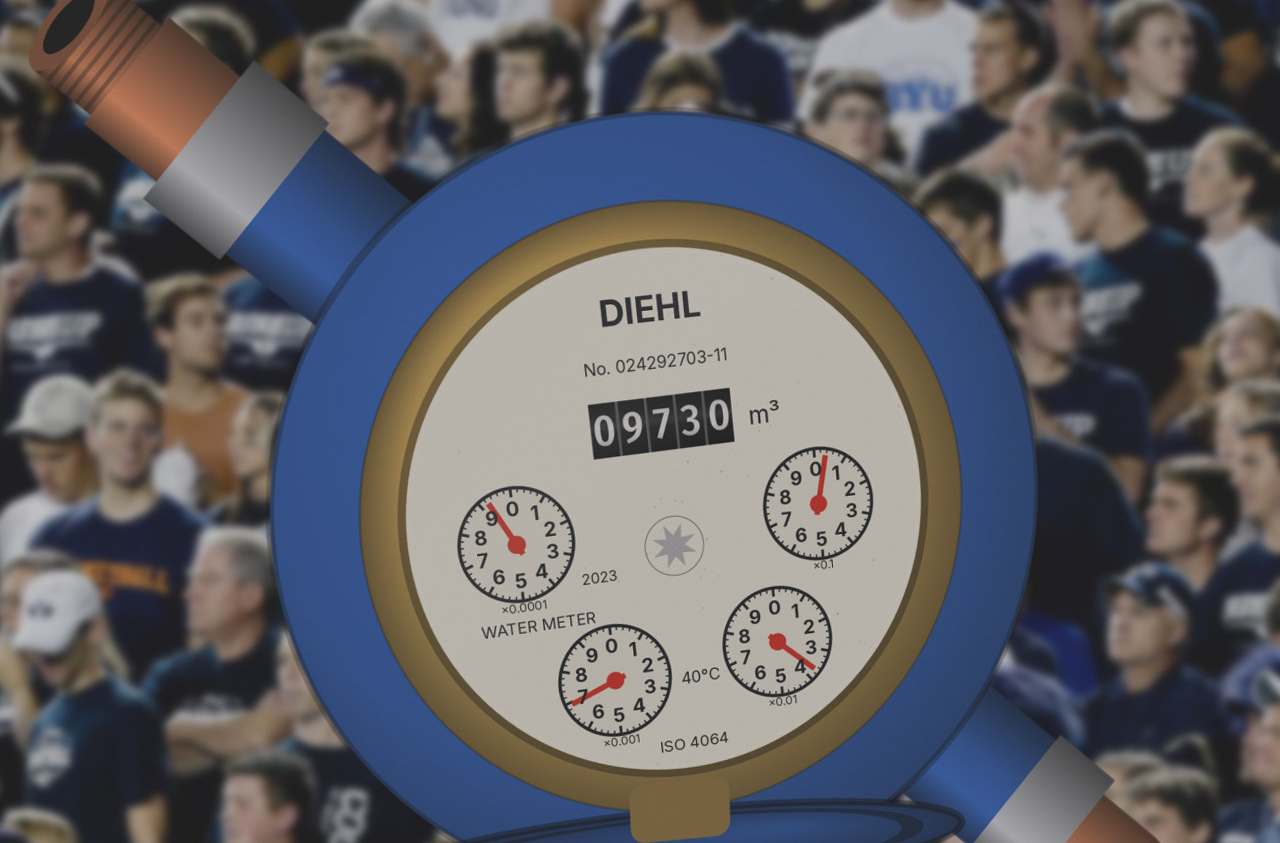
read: value=9730.0369 unit=m³
